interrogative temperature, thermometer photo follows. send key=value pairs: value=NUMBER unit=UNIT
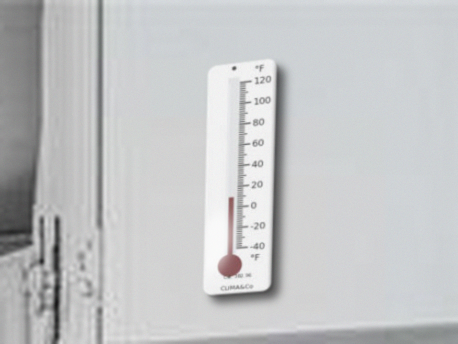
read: value=10 unit=°F
